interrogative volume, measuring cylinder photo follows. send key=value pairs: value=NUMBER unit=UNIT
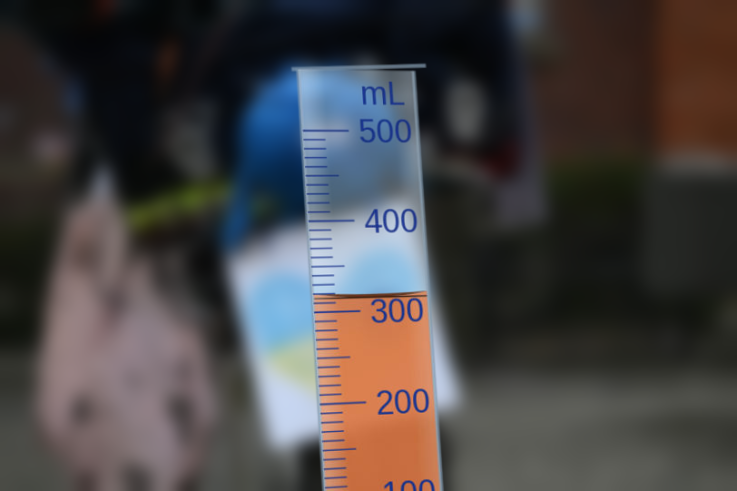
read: value=315 unit=mL
